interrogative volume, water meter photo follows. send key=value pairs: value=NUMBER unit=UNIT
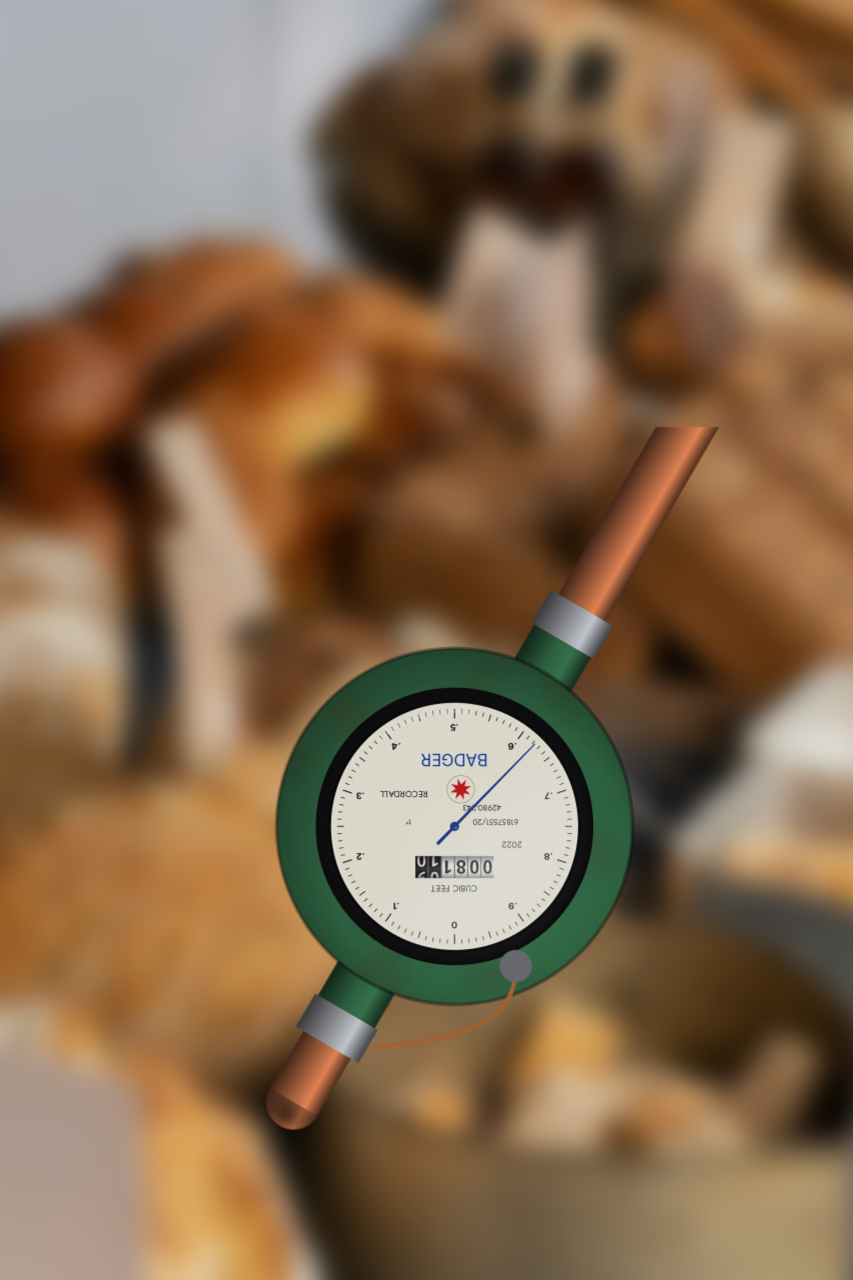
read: value=8109.62 unit=ft³
